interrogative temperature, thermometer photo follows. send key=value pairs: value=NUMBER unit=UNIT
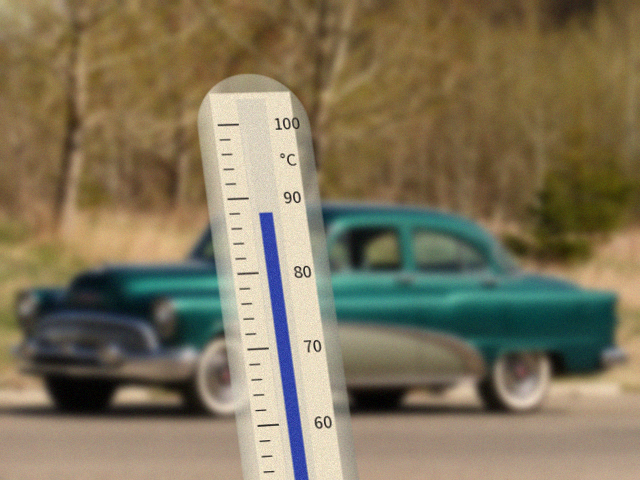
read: value=88 unit=°C
